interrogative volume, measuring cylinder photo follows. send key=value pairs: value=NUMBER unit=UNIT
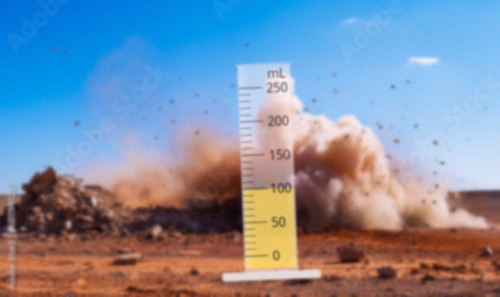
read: value=100 unit=mL
